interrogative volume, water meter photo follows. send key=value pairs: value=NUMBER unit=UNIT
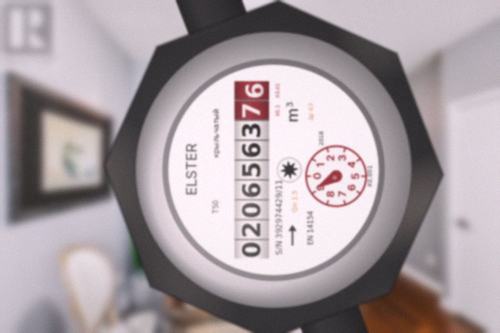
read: value=206563.759 unit=m³
